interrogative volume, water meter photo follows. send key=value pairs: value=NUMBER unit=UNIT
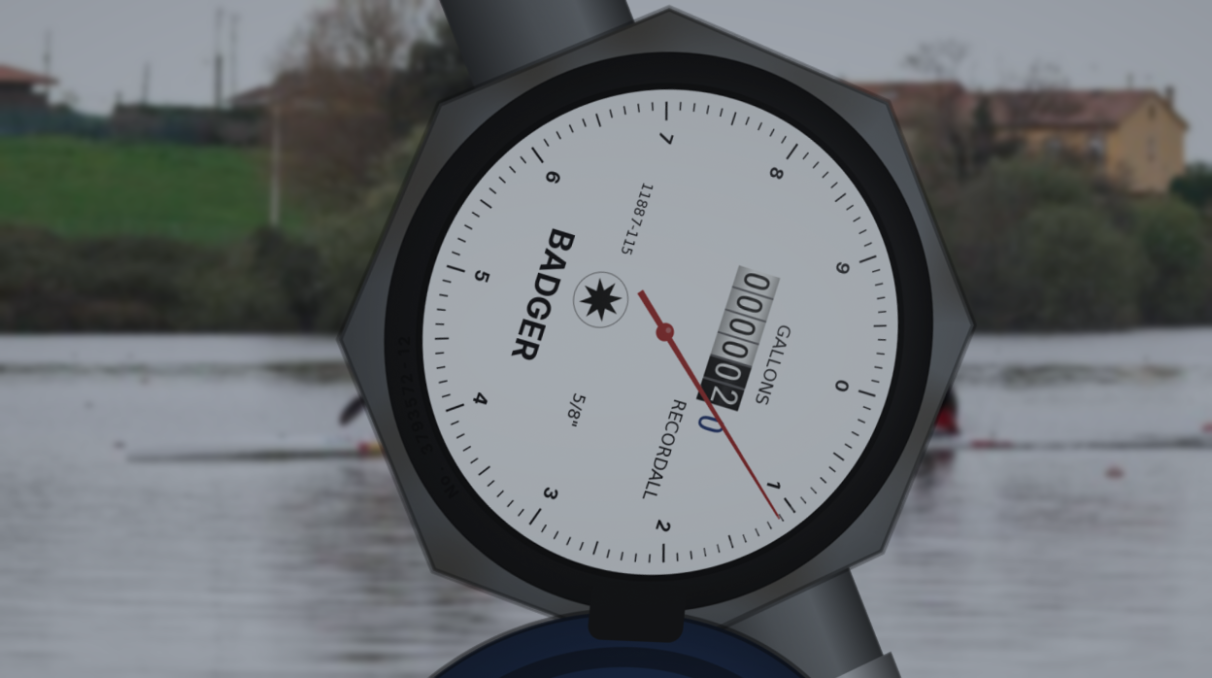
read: value=21.1 unit=gal
